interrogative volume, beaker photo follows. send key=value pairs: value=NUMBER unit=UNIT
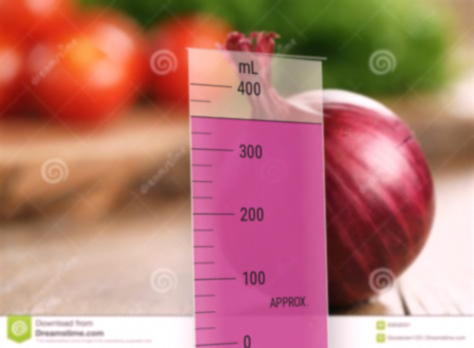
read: value=350 unit=mL
